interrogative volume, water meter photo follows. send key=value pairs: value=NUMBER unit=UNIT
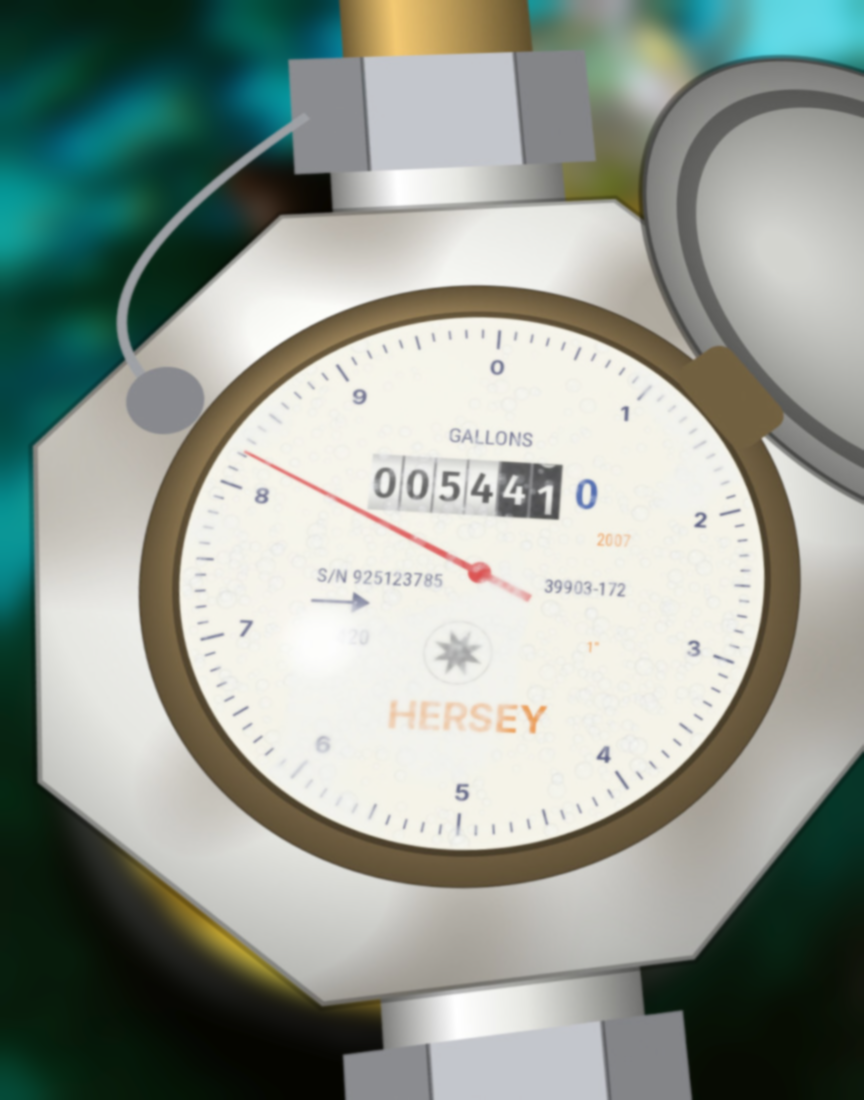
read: value=54408.2 unit=gal
